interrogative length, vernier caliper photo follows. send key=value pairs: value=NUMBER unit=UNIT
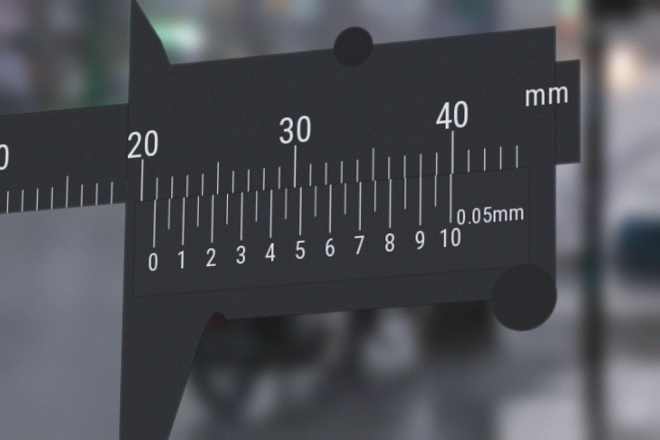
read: value=20.9 unit=mm
